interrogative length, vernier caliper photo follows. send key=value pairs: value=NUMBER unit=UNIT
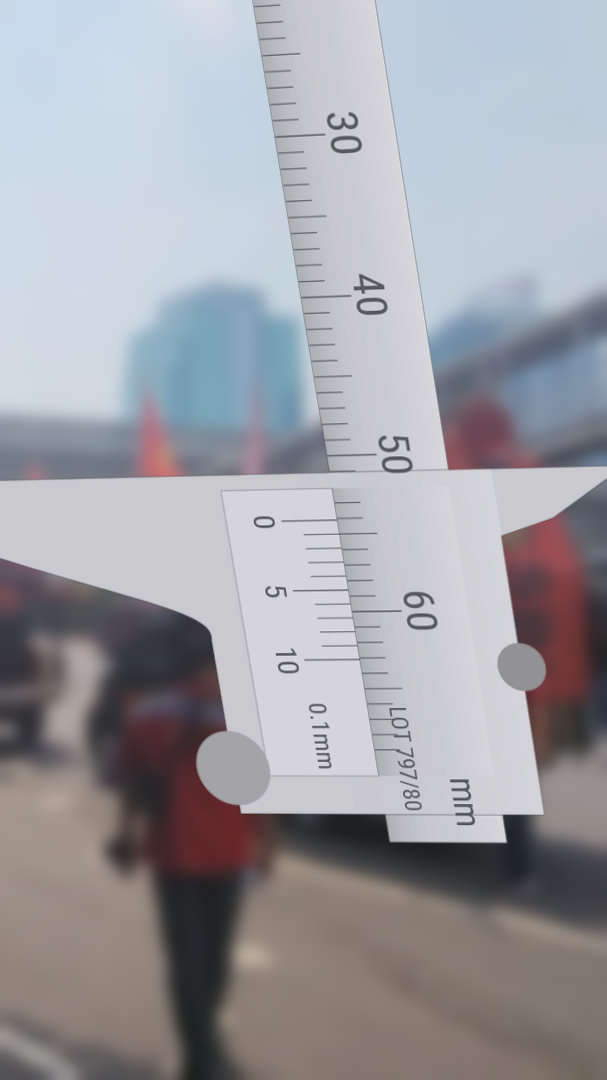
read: value=54.1 unit=mm
